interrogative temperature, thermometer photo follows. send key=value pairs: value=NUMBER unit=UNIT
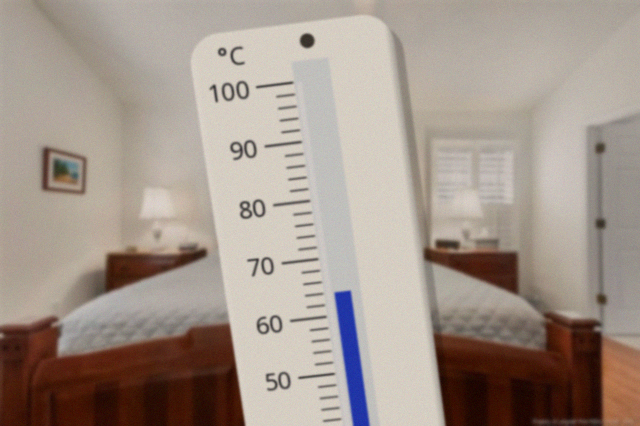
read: value=64 unit=°C
